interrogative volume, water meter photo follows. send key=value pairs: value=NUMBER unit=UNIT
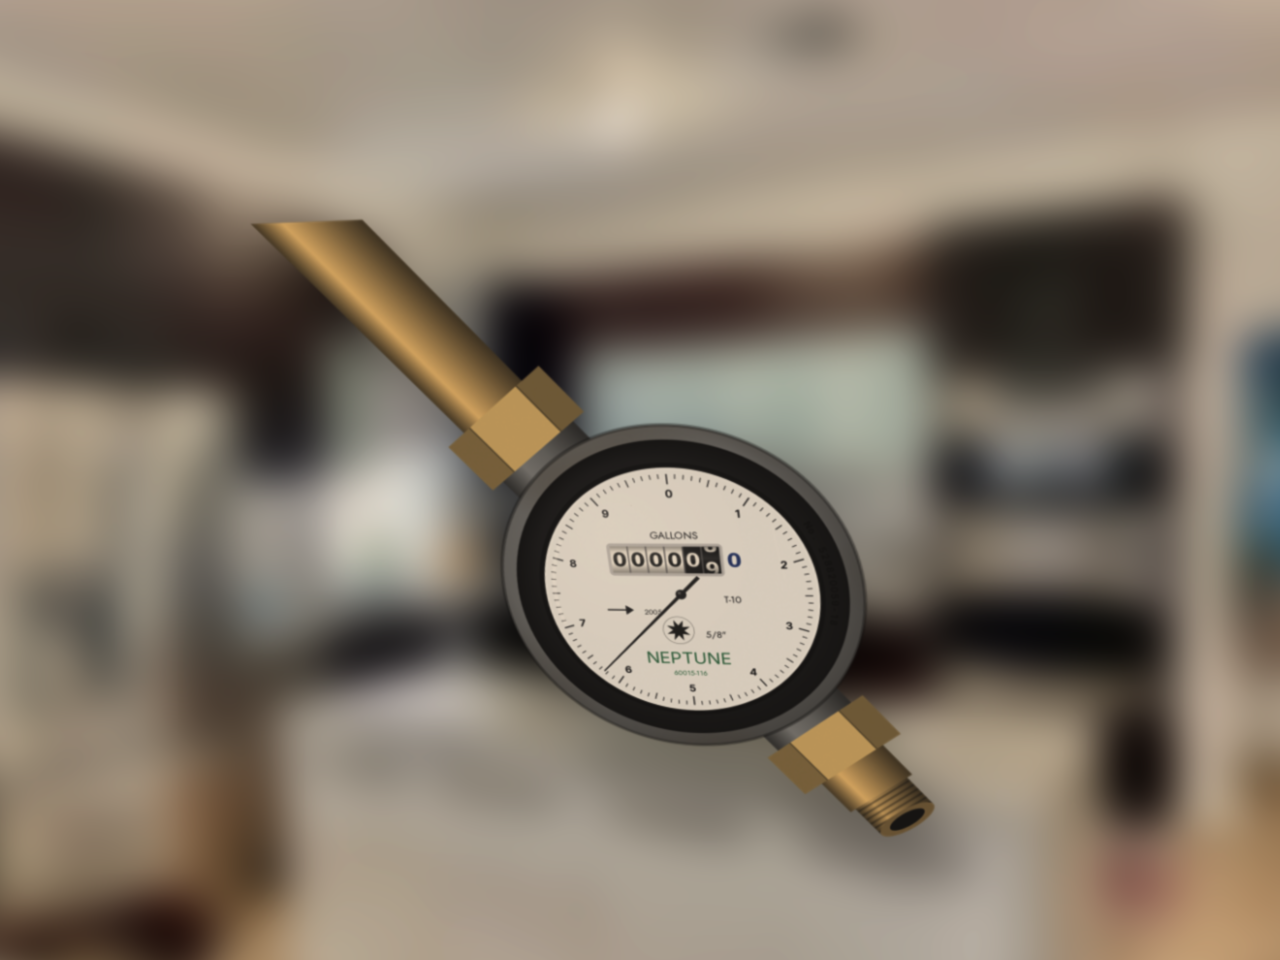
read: value=86.2 unit=gal
